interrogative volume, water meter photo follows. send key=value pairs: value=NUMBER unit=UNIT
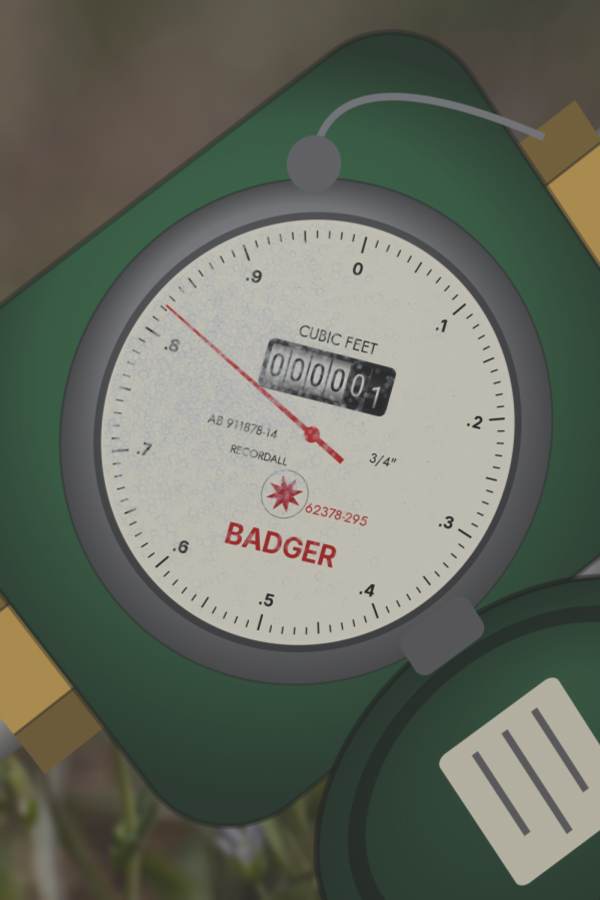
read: value=0.82 unit=ft³
